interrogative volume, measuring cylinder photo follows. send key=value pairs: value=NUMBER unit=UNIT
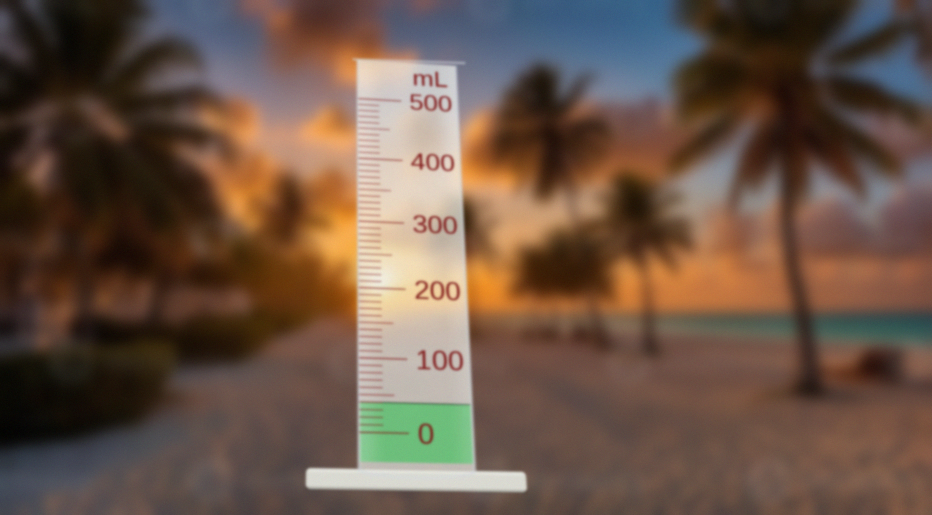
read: value=40 unit=mL
